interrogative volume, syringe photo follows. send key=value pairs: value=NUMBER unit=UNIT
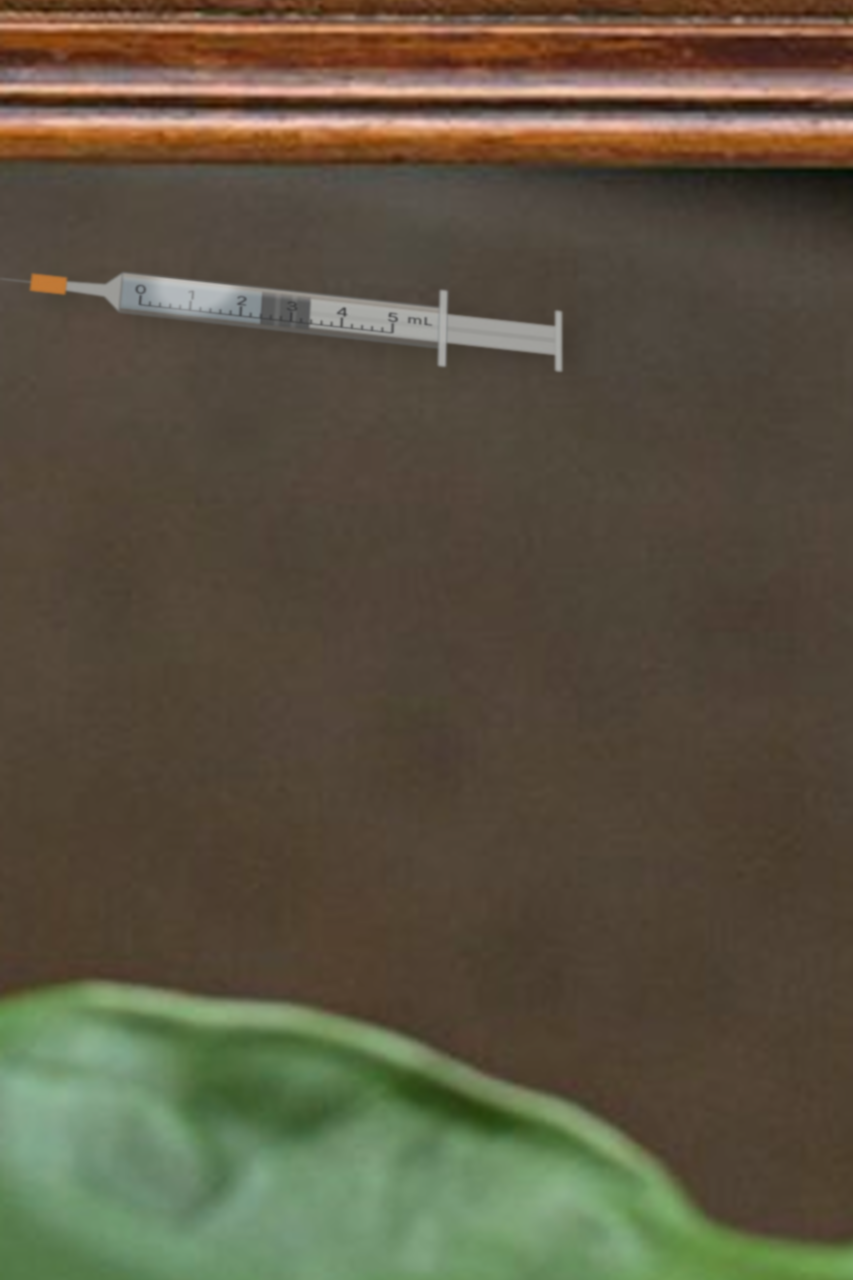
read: value=2.4 unit=mL
